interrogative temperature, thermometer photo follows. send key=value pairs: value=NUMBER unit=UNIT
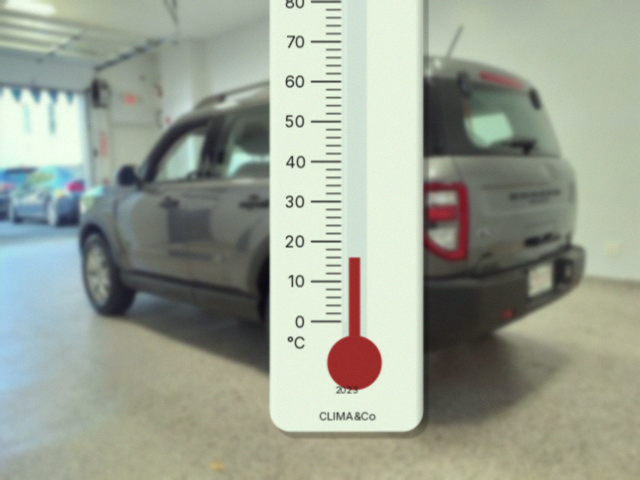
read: value=16 unit=°C
